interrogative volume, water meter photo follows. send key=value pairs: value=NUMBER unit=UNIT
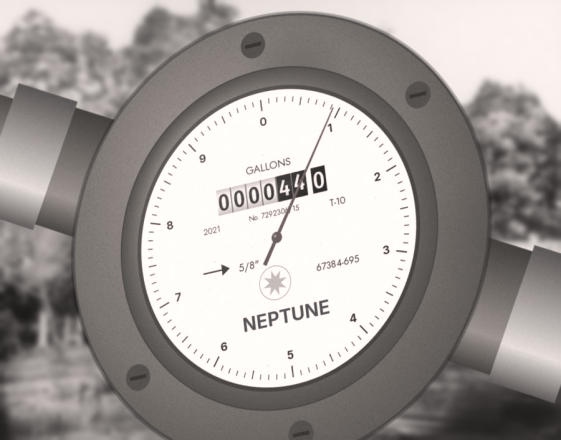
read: value=440.9 unit=gal
